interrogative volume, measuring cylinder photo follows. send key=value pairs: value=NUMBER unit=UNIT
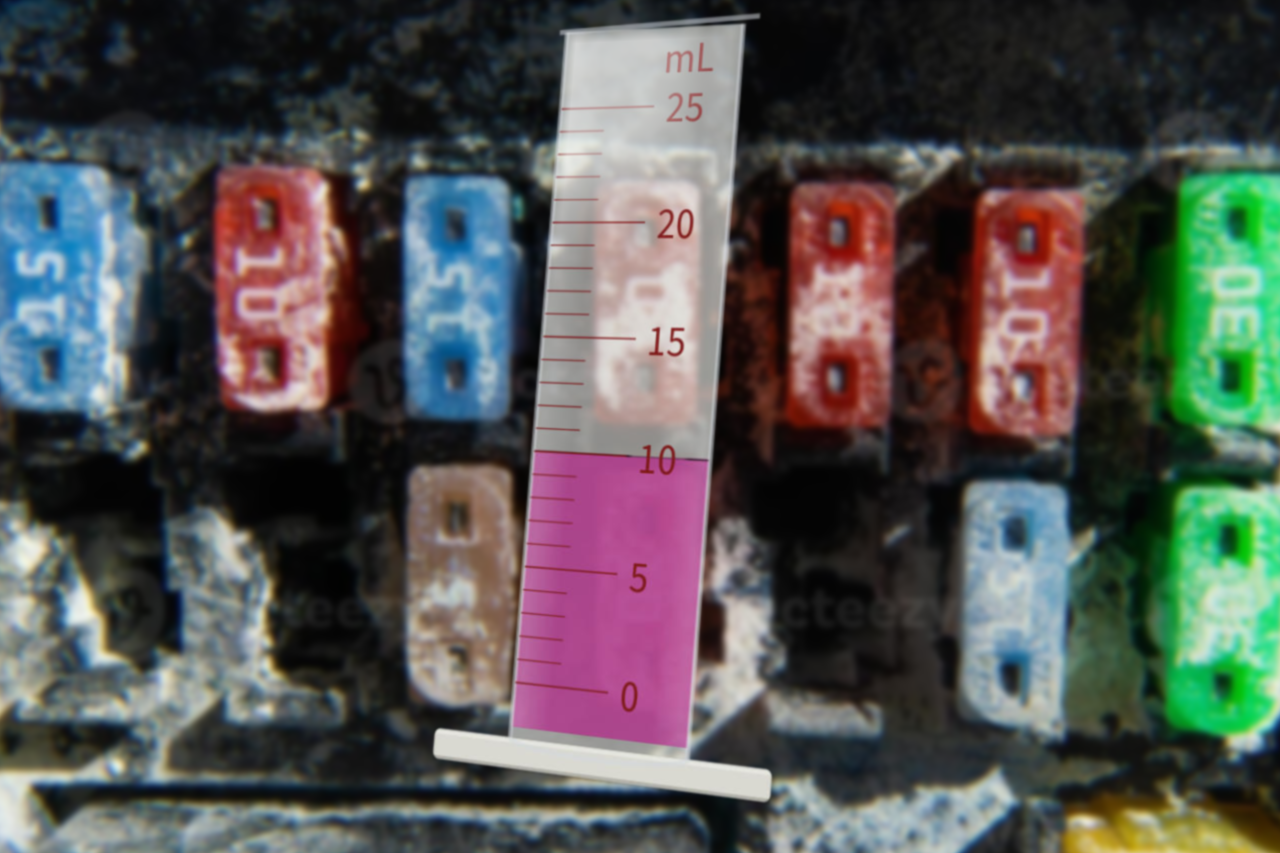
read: value=10 unit=mL
